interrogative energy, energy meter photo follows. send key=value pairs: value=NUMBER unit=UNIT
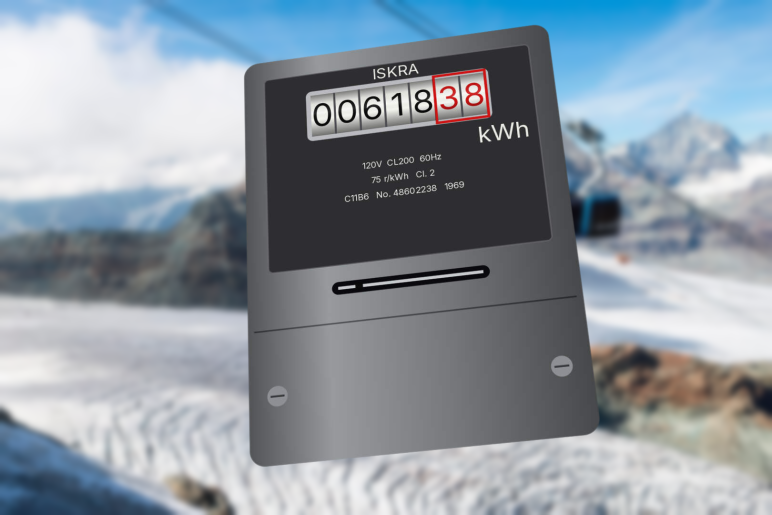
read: value=618.38 unit=kWh
